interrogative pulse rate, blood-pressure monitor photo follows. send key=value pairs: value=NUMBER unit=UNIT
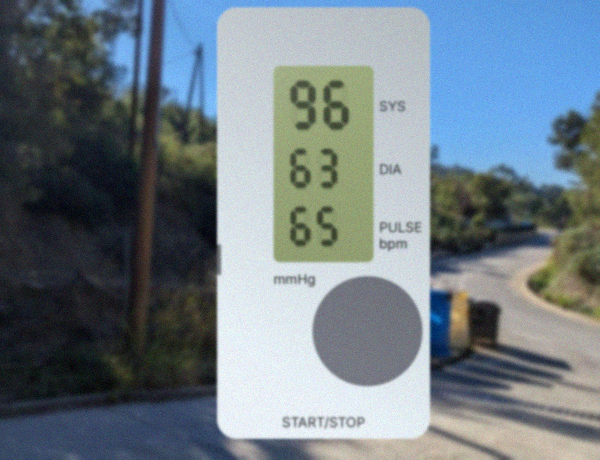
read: value=65 unit=bpm
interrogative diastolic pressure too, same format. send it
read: value=63 unit=mmHg
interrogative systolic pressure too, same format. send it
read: value=96 unit=mmHg
